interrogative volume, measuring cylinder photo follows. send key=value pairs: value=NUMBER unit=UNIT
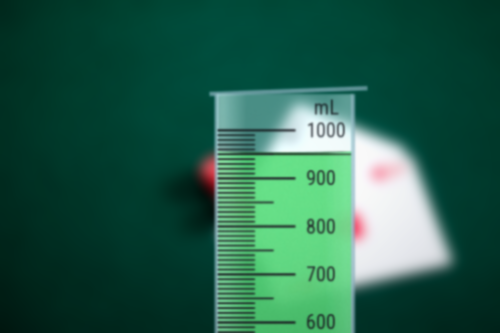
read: value=950 unit=mL
